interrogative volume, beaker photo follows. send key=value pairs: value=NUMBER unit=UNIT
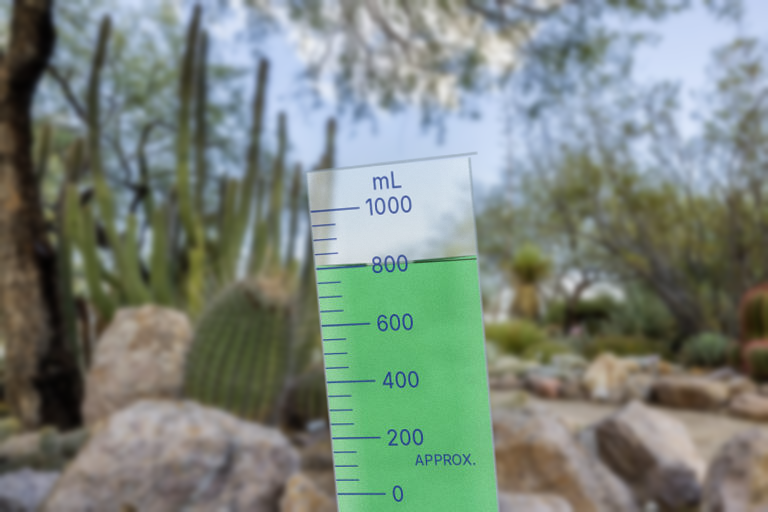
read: value=800 unit=mL
